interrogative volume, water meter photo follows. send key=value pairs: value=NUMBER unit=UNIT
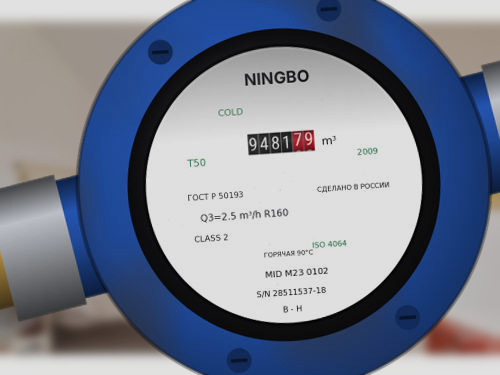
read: value=9481.79 unit=m³
